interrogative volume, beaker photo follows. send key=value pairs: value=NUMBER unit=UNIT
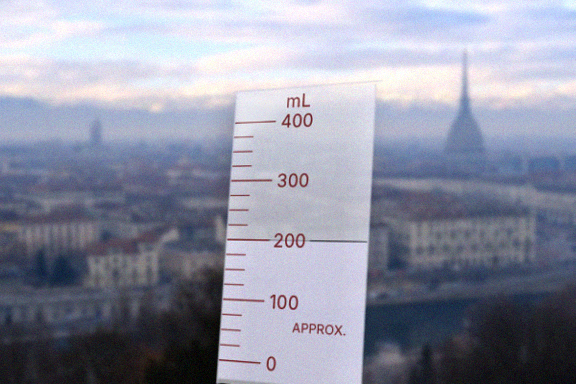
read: value=200 unit=mL
